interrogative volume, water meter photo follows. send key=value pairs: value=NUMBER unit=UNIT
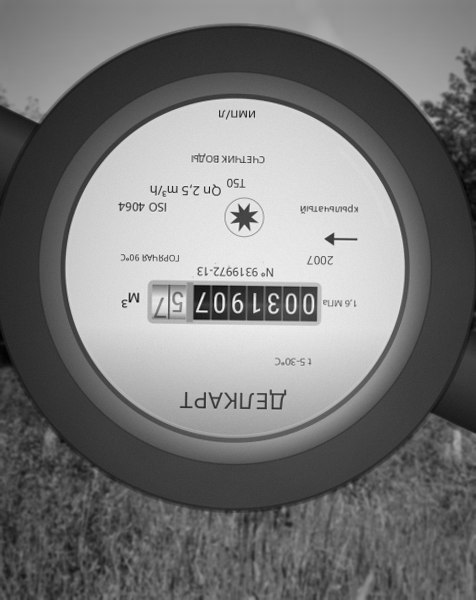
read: value=31907.57 unit=m³
